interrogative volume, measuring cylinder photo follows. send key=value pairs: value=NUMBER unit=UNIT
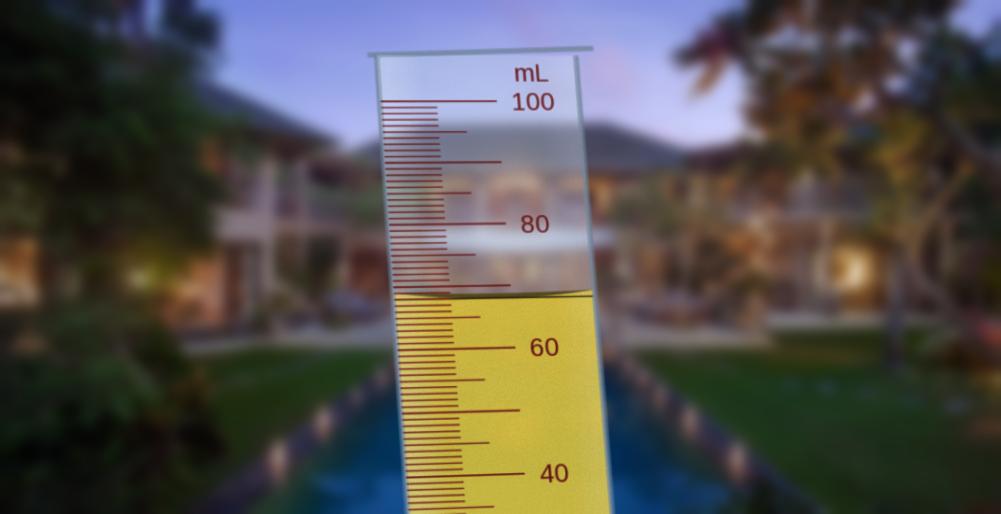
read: value=68 unit=mL
